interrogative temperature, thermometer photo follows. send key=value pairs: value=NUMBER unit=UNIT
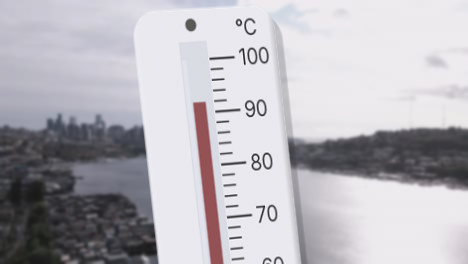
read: value=92 unit=°C
